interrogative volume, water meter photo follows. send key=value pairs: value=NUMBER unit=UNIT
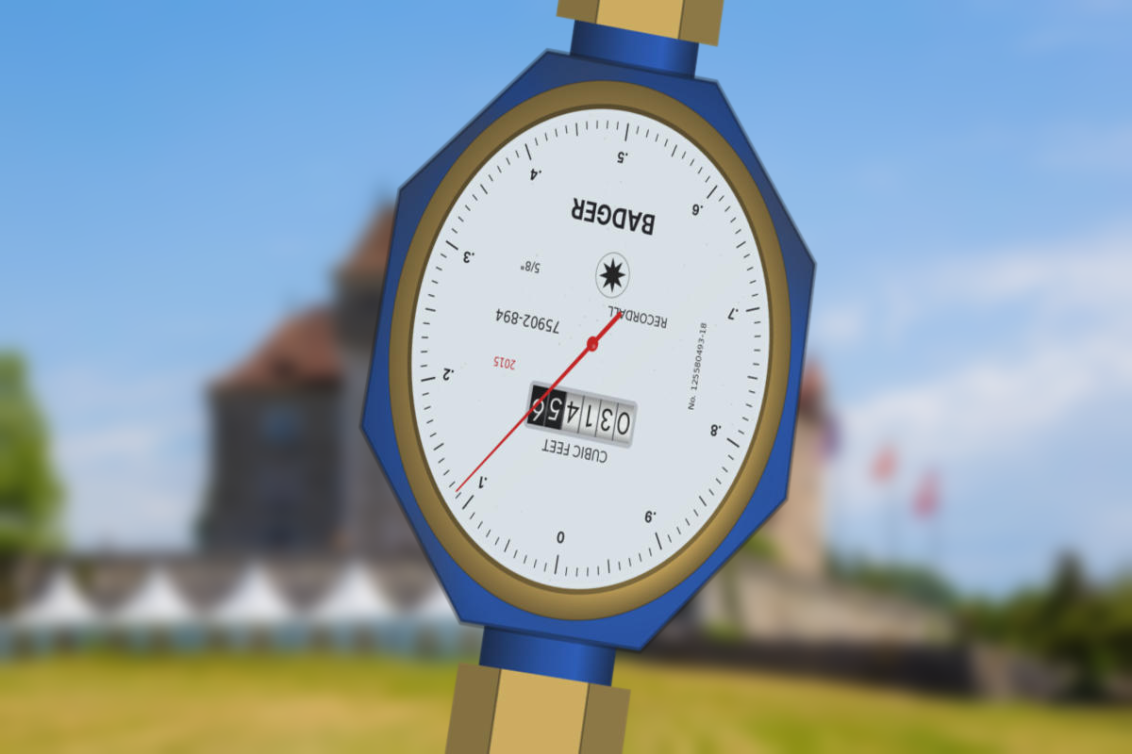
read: value=31456.11 unit=ft³
